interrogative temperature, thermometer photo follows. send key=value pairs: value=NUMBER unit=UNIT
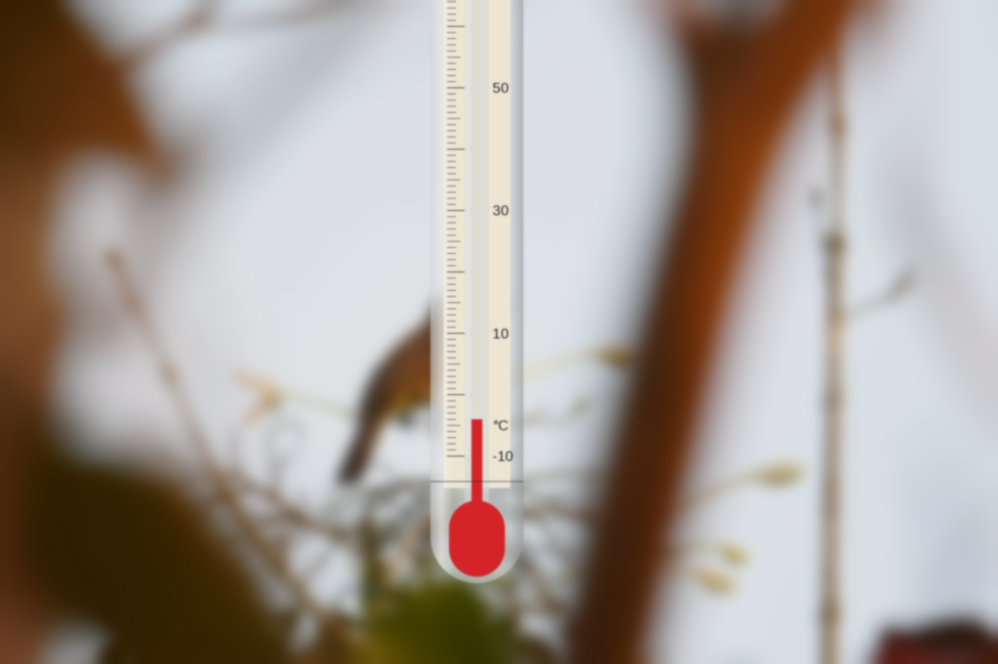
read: value=-4 unit=°C
